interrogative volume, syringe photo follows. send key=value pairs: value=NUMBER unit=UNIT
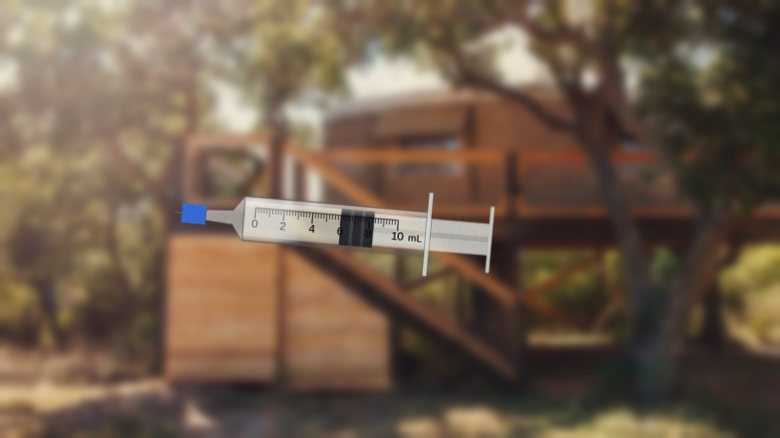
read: value=6 unit=mL
